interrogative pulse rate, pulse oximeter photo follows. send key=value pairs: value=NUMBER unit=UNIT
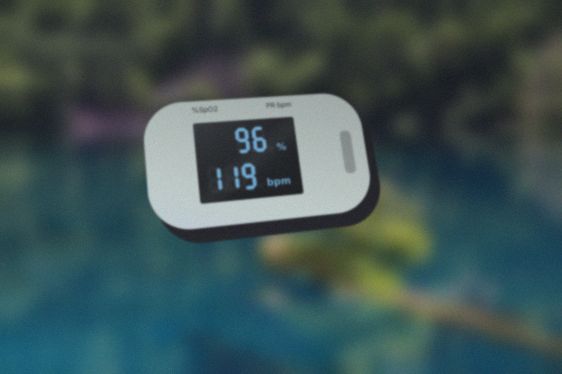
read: value=119 unit=bpm
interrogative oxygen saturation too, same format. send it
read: value=96 unit=%
